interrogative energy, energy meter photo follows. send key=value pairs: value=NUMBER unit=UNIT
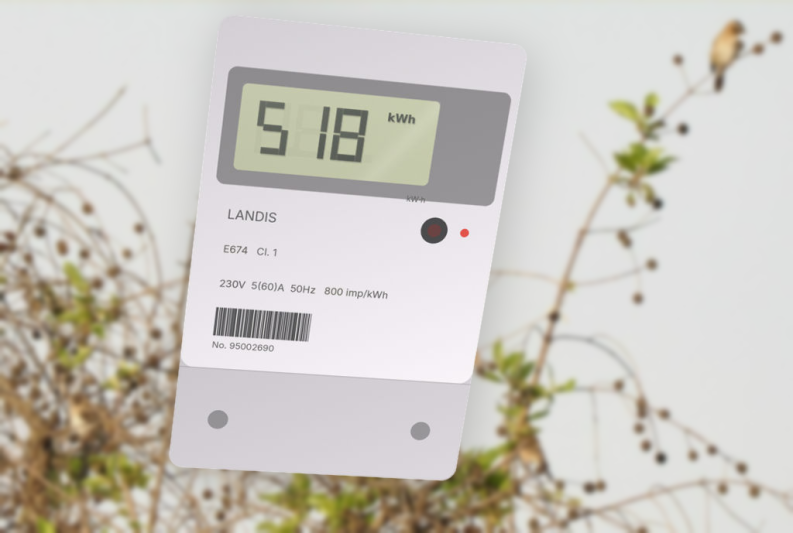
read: value=518 unit=kWh
